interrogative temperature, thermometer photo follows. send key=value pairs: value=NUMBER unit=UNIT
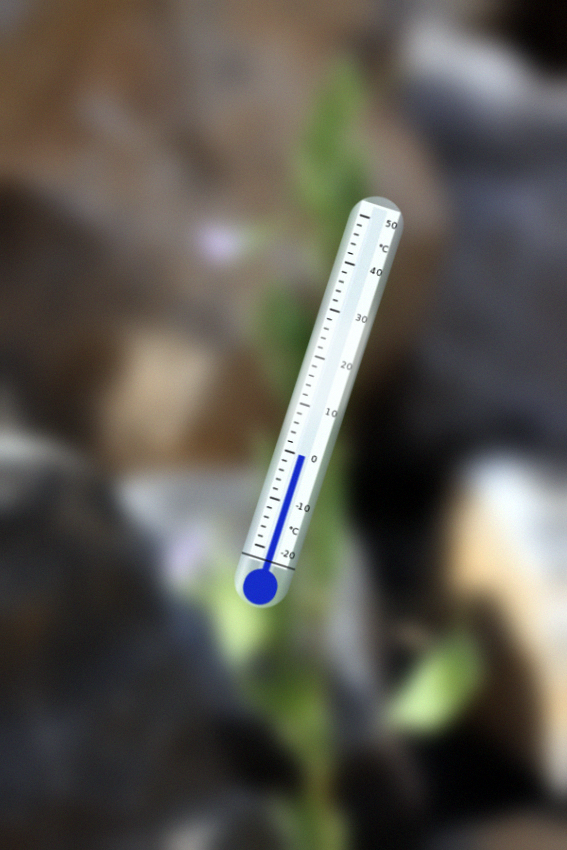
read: value=0 unit=°C
